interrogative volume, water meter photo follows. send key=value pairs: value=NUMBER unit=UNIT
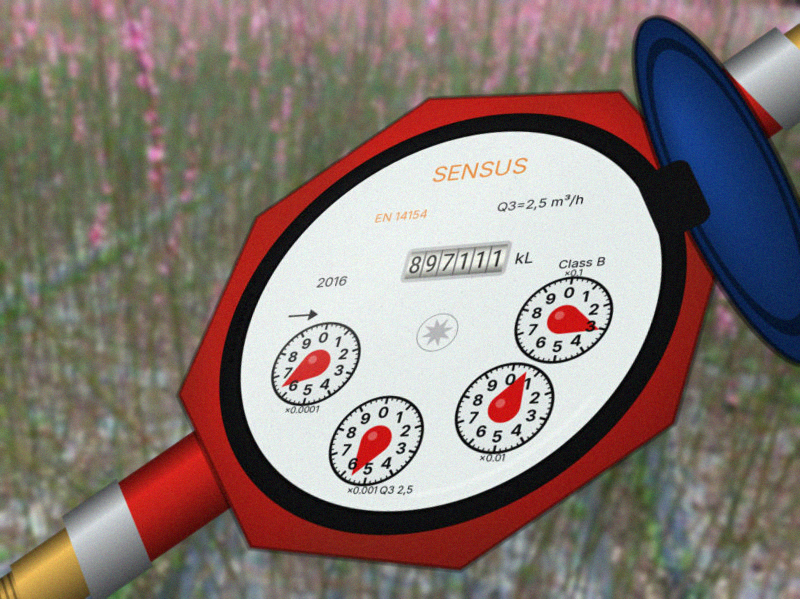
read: value=897111.3056 unit=kL
